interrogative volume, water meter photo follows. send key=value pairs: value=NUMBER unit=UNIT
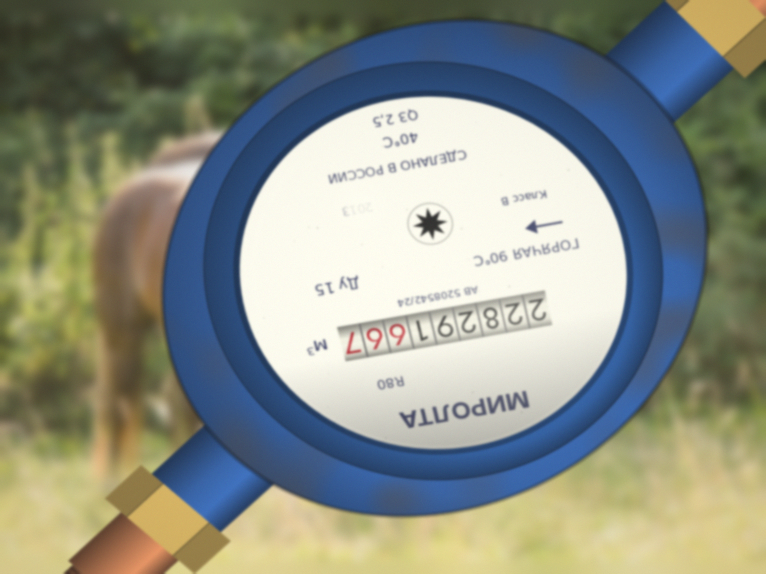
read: value=228291.667 unit=m³
